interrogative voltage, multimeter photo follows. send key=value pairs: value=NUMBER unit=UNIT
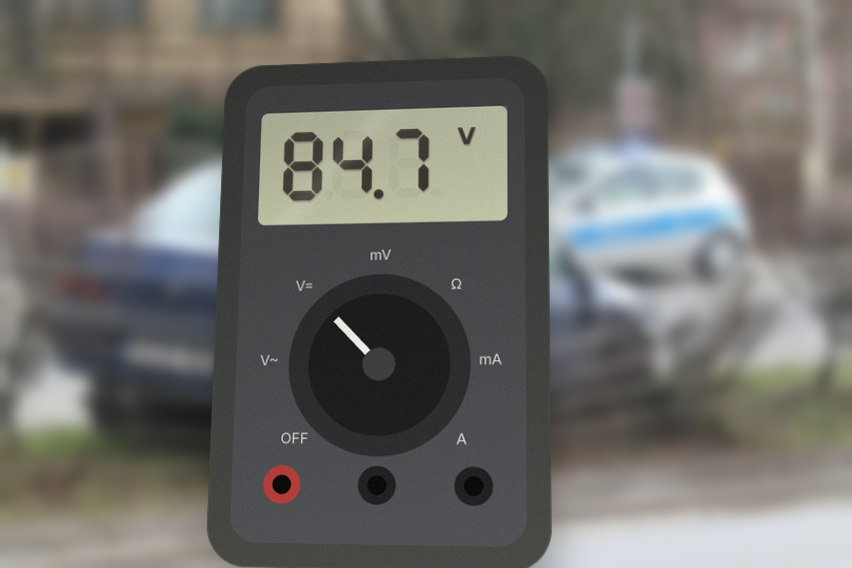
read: value=84.7 unit=V
